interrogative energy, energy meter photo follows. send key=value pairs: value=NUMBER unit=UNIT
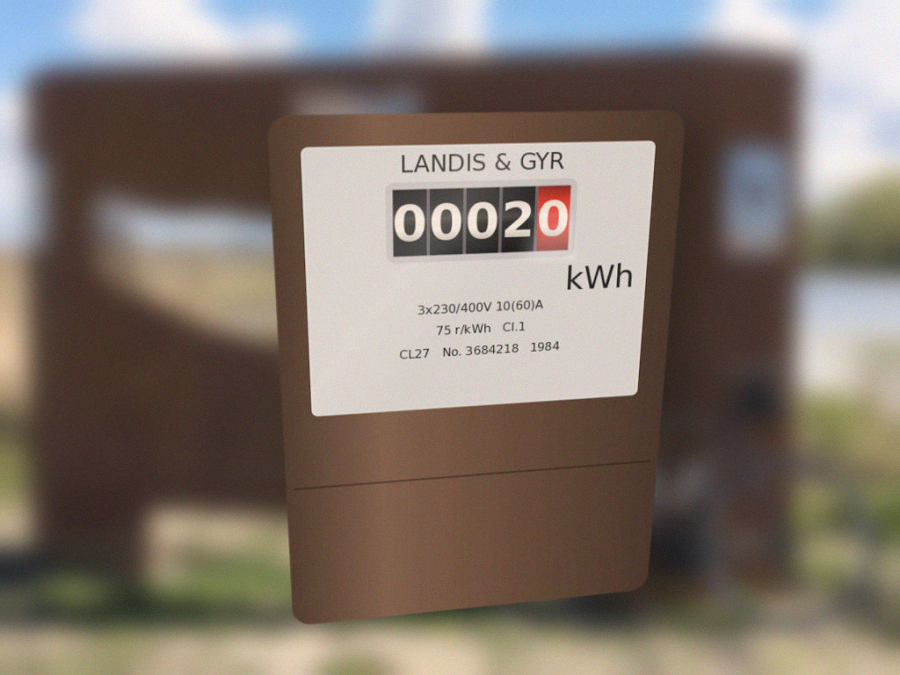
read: value=2.0 unit=kWh
